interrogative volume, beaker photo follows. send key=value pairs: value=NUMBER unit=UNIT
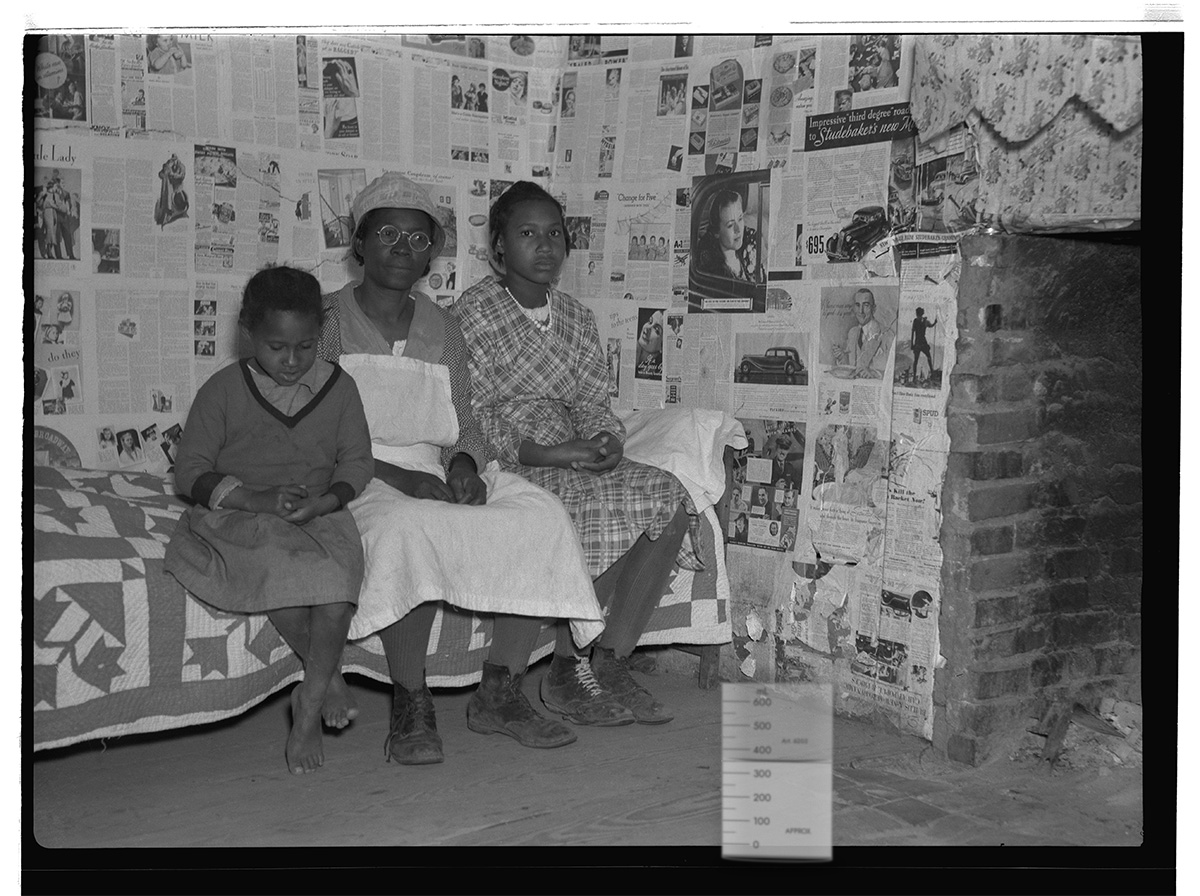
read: value=350 unit=mL
